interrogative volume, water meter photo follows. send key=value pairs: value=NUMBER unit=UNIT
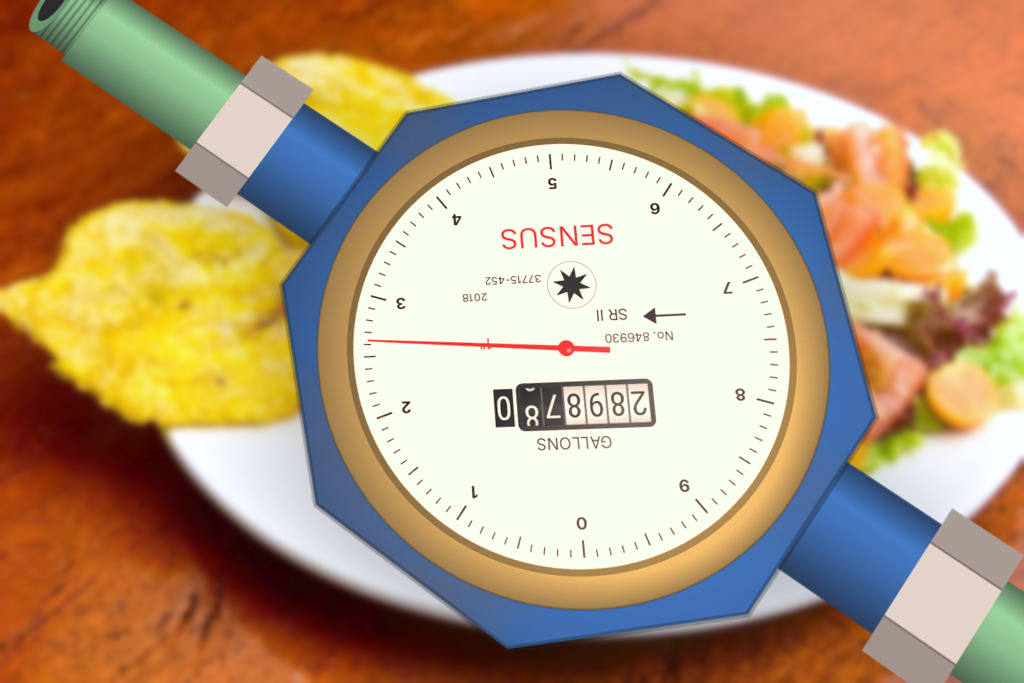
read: value=2898782.6 unit=gal
